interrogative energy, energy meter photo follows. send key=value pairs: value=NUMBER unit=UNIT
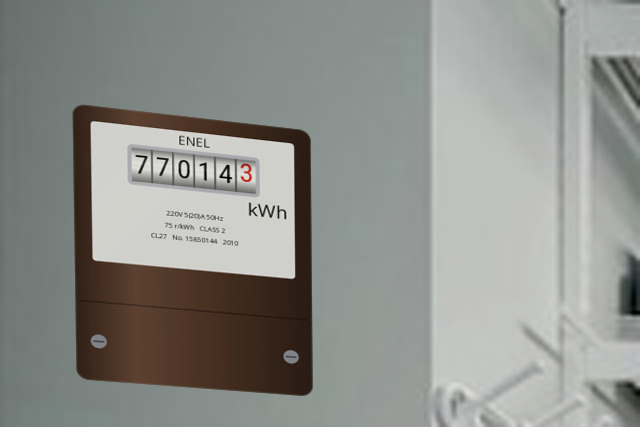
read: value=77014.3 unit=kWh
